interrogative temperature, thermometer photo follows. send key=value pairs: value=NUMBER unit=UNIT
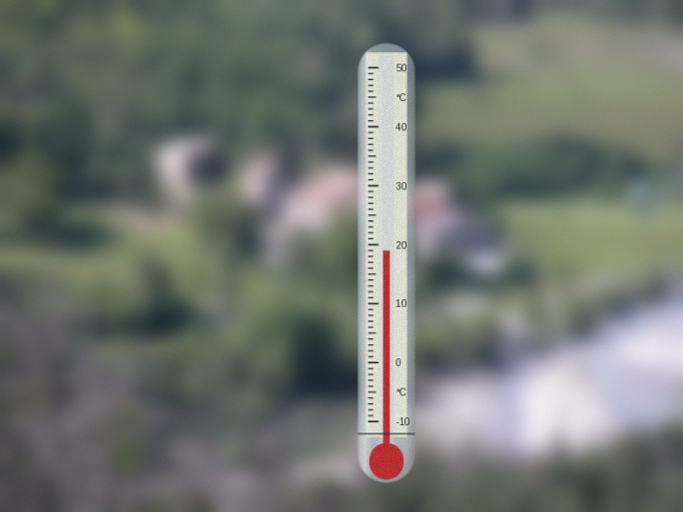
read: value=19 unit=°C
